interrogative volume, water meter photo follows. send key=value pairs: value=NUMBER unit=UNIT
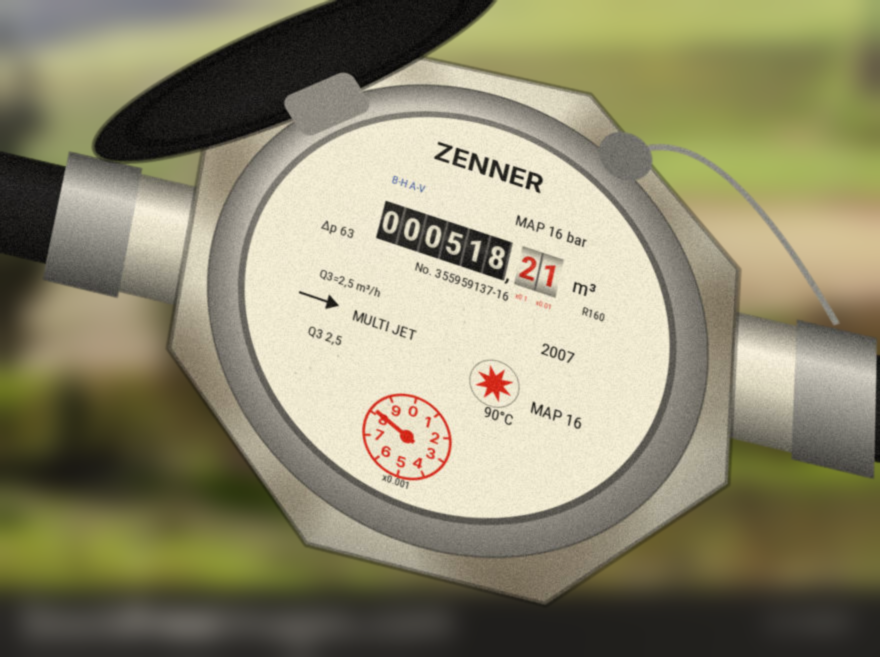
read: value=518.218 unit=m³
